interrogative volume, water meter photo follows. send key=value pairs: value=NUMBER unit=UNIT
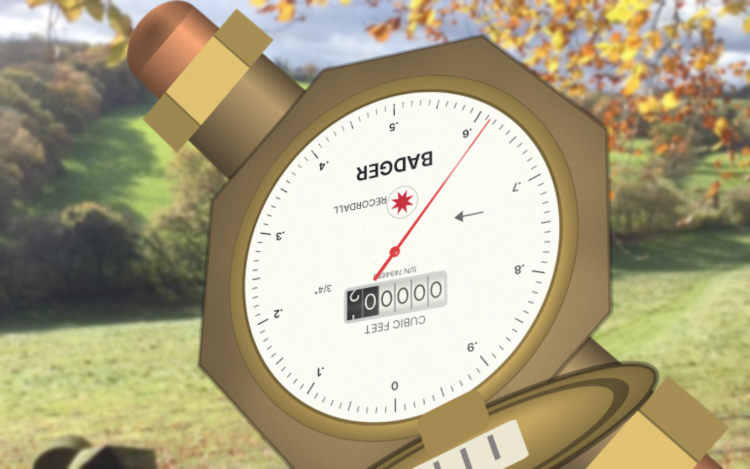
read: value=1.61 unit=ft³
